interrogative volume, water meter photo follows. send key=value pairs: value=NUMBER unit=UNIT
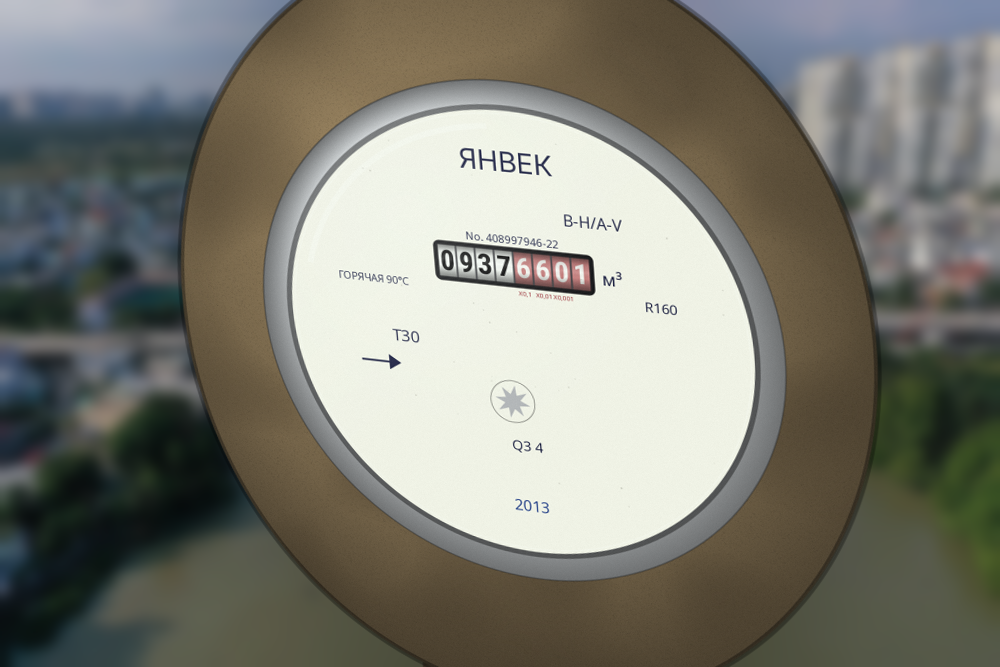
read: value=937.6601 unit=m³
